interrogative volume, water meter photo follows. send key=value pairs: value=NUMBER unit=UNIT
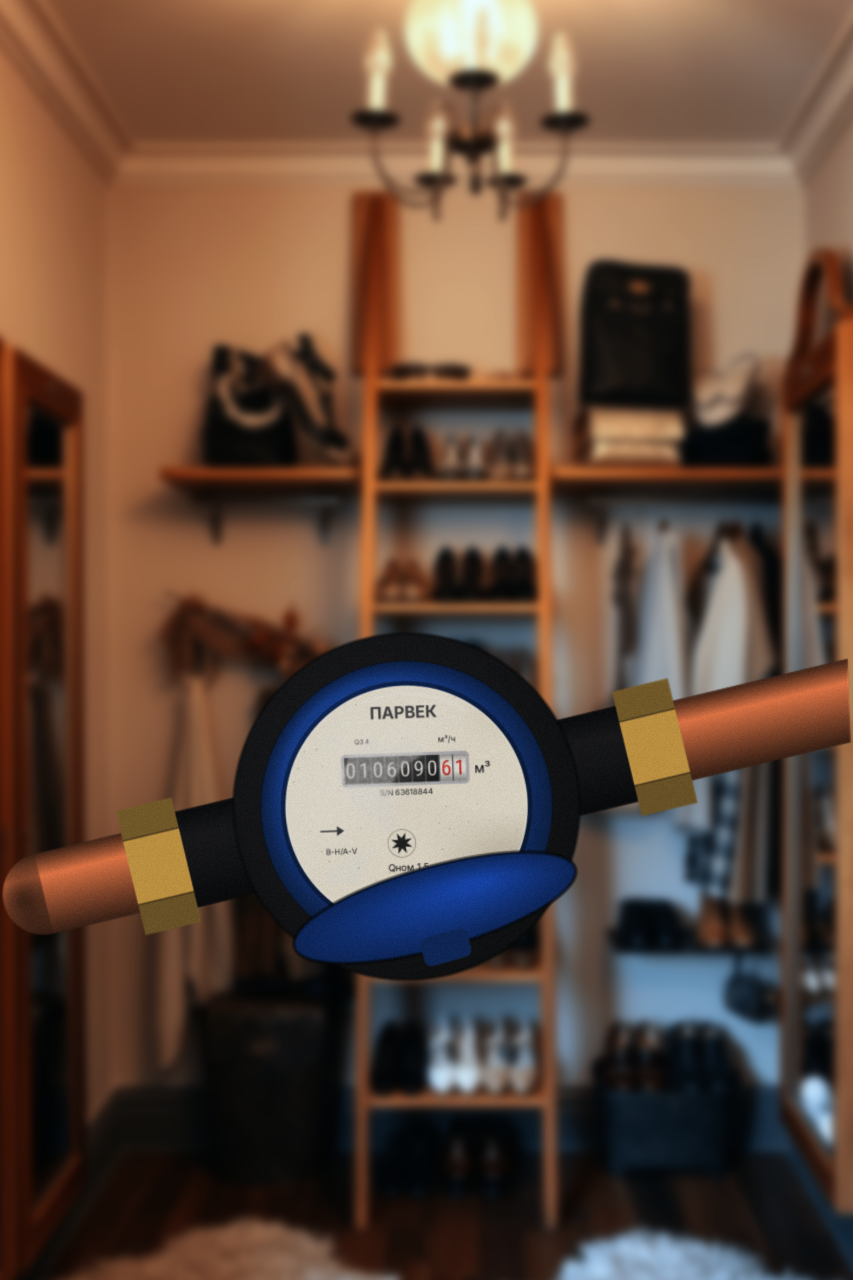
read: value=106090.61 unit=m³
